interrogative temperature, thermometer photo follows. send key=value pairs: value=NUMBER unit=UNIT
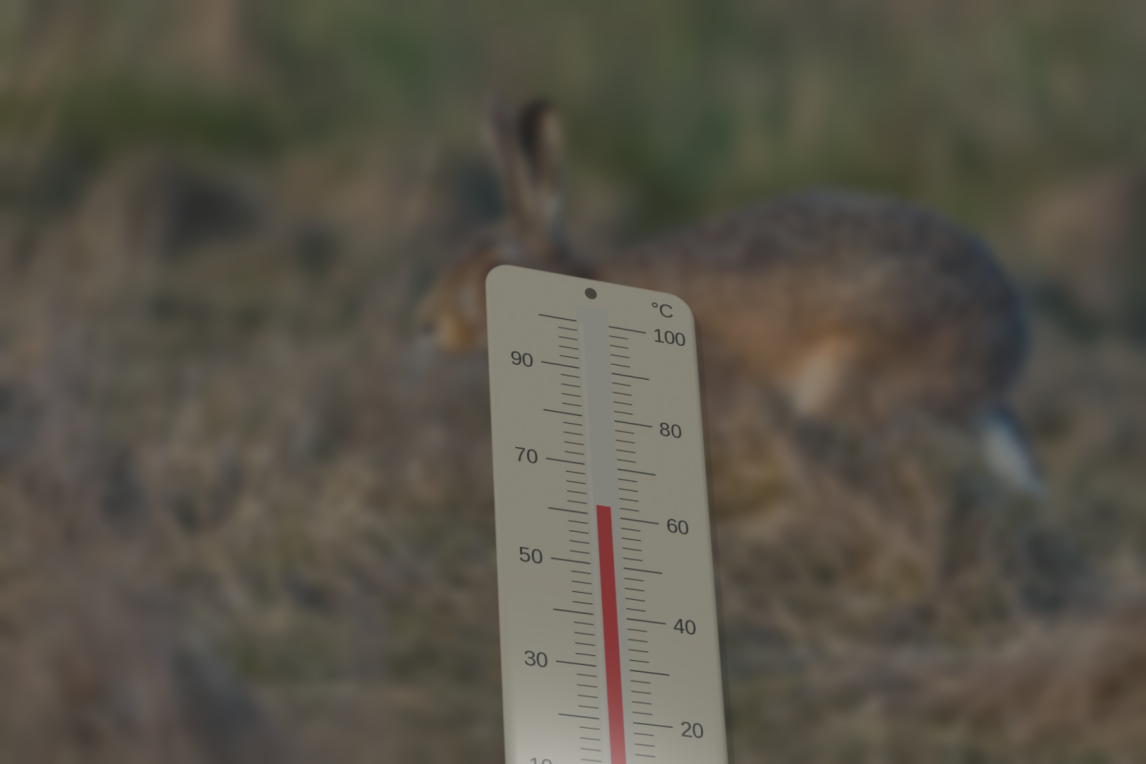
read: value=62 unit=°C
